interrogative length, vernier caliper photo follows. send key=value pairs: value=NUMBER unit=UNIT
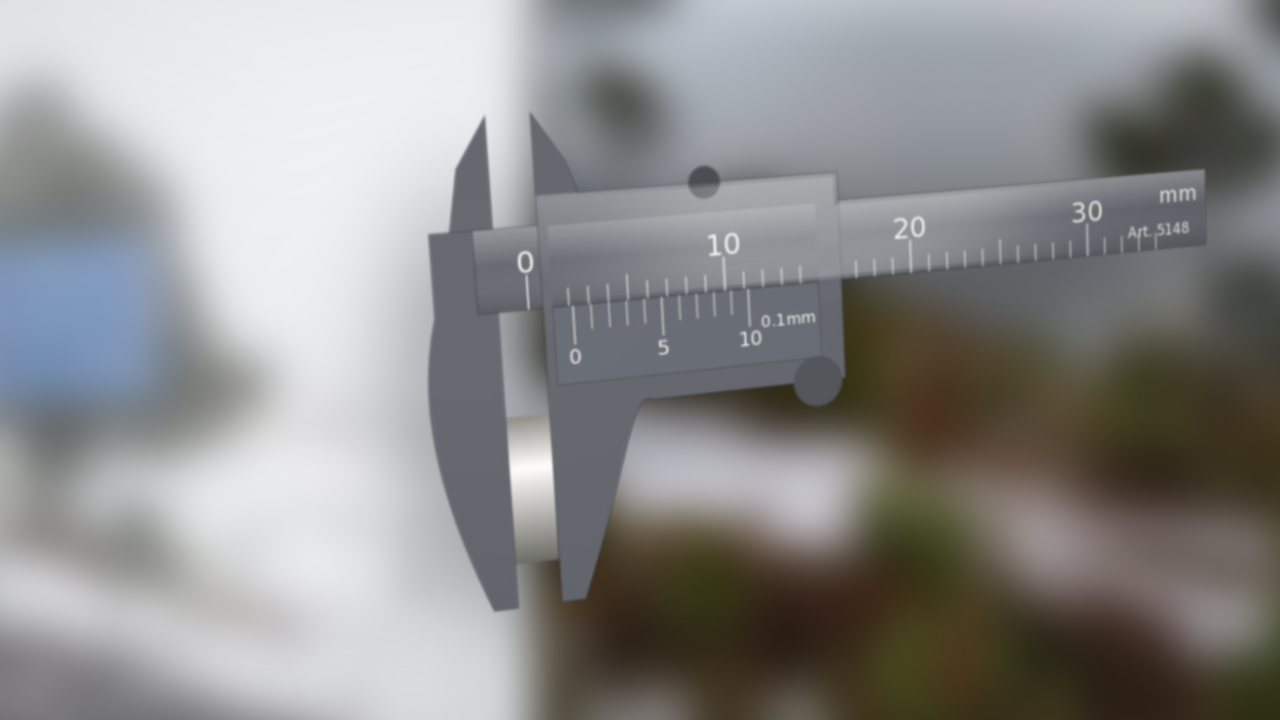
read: value=2.2 unit=mm
